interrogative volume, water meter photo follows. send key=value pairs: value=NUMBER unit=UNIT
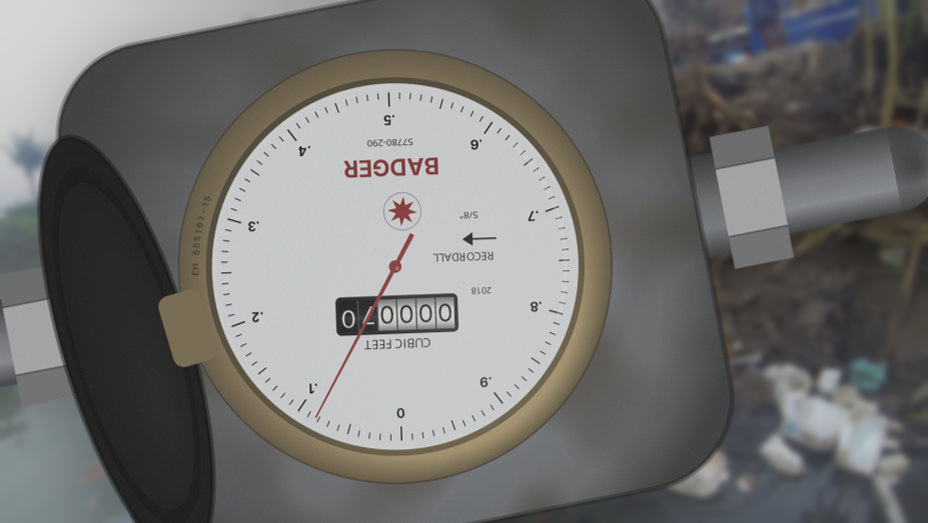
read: value=70.08 unit=ft³
